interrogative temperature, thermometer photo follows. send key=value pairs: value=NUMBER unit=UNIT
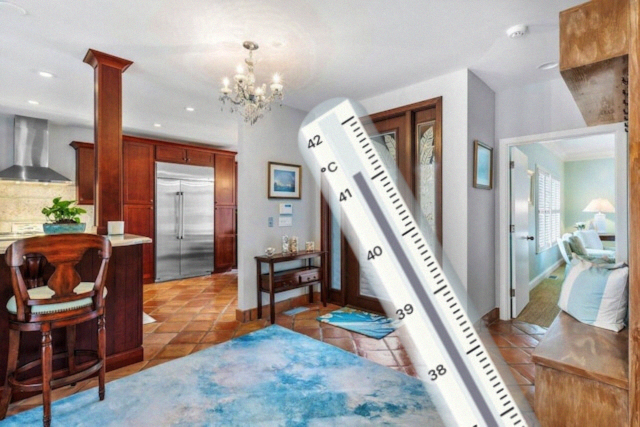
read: value=41.2 unit=°C
